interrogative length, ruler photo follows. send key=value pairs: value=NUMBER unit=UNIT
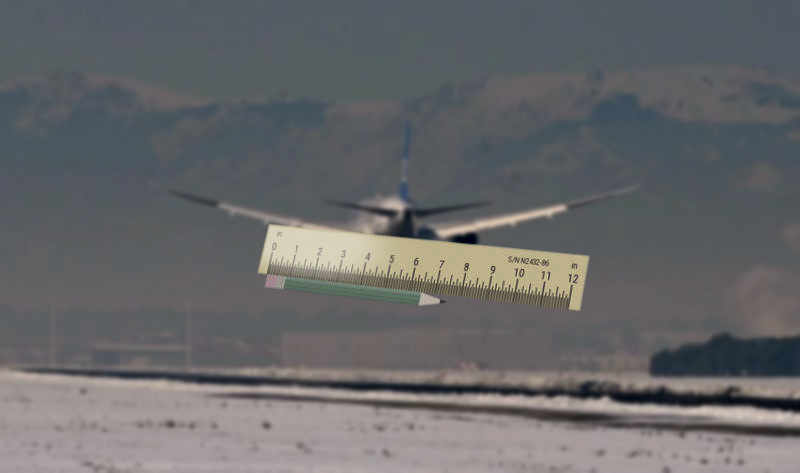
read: value=7.5 unit=in
